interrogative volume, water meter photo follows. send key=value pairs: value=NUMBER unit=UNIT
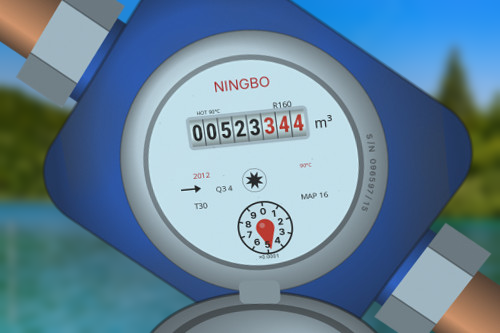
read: value=523.3444 unit=m³
